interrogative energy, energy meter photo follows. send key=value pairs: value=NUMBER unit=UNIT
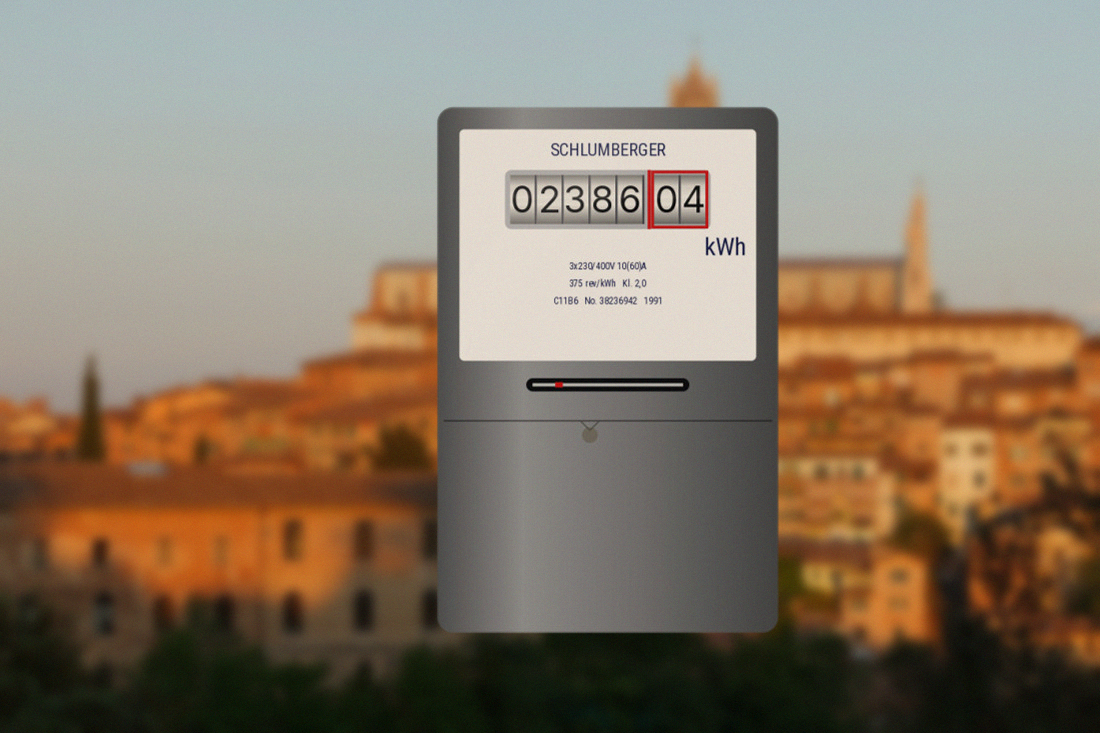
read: value=2386.04 unit=kWh
